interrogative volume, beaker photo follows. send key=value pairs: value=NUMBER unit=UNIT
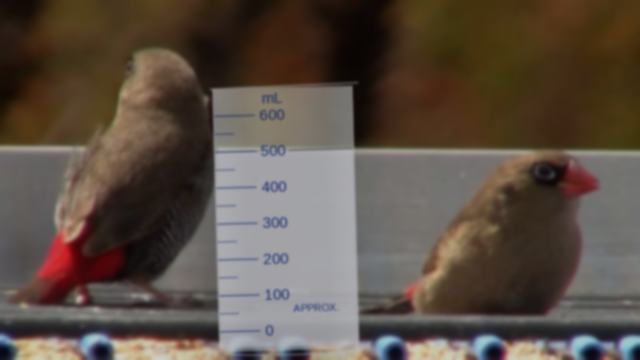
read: value=500 unit=mL
